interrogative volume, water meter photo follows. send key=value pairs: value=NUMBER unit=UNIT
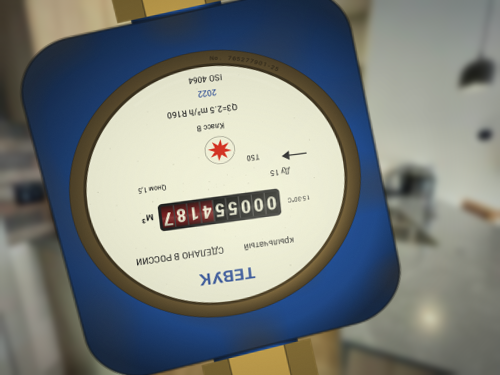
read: value=55.4187 unit=m³
